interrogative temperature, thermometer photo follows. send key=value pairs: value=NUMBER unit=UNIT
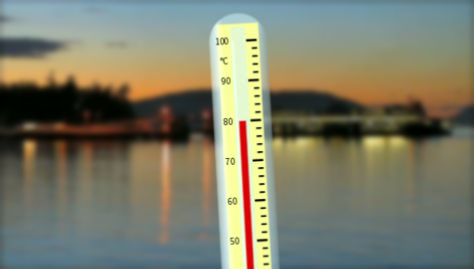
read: value=80 unit=°C
